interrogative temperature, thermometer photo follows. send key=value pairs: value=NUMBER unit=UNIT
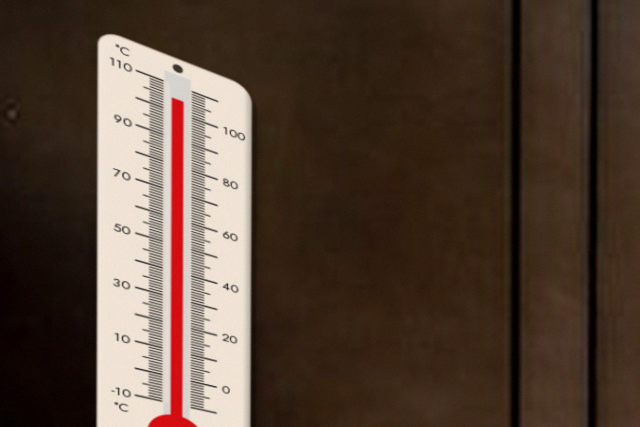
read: value=105 unit=°C
